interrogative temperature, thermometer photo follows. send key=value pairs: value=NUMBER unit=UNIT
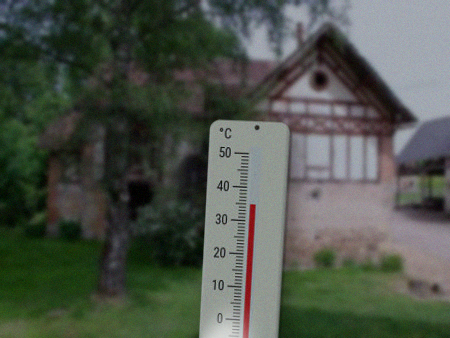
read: value=35 unit=°C
